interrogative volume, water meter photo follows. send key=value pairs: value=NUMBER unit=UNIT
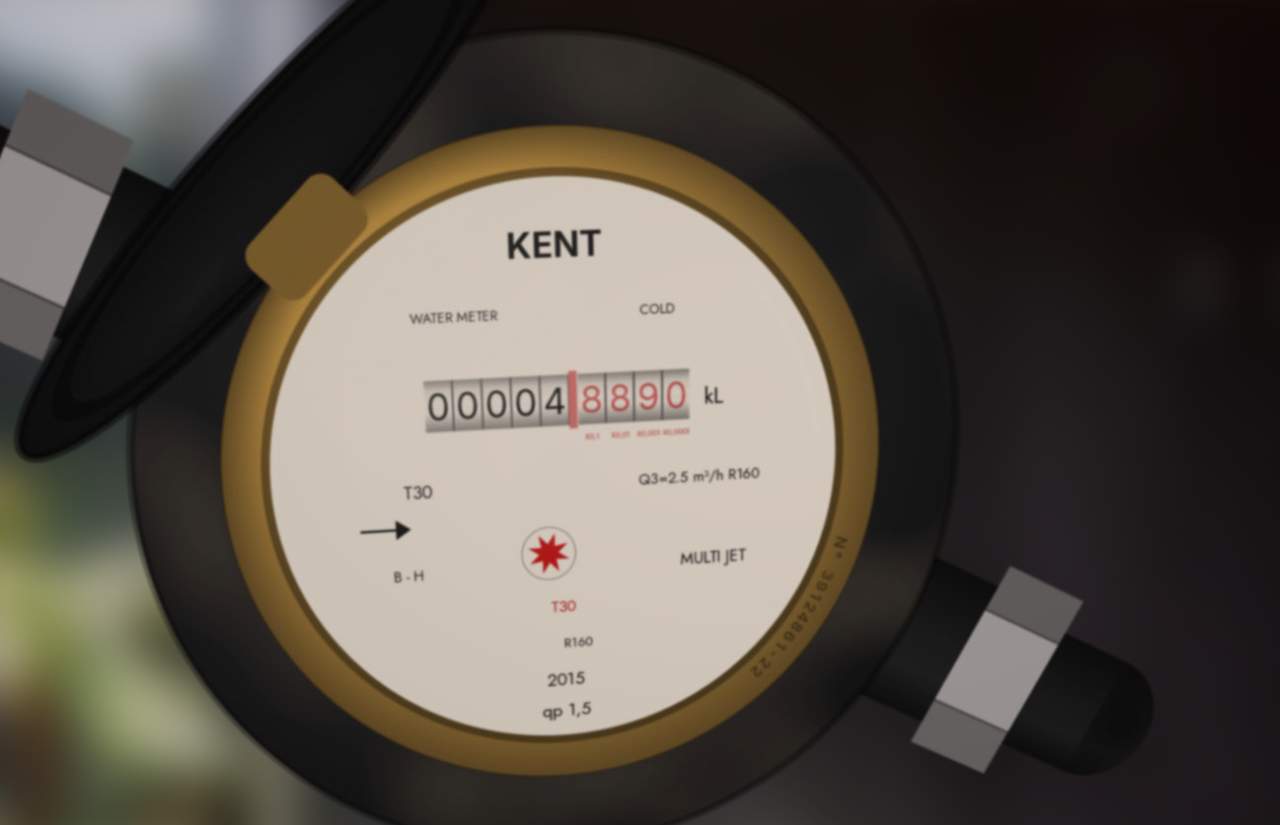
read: value=4.8890 unit=kL
